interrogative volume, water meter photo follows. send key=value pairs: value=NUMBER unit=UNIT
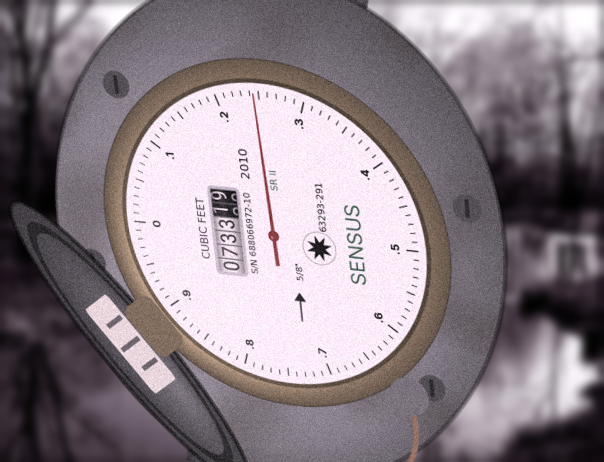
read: value=73319.24 unit=ft³
